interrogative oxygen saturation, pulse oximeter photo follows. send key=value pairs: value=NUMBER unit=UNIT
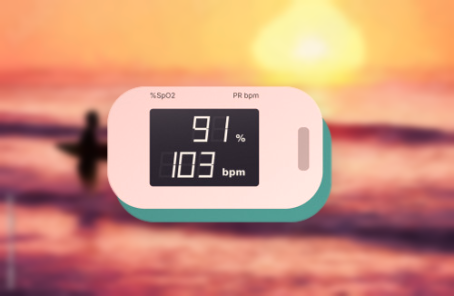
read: value=91 unit=%
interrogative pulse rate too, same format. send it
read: value=103 unit=bpm
